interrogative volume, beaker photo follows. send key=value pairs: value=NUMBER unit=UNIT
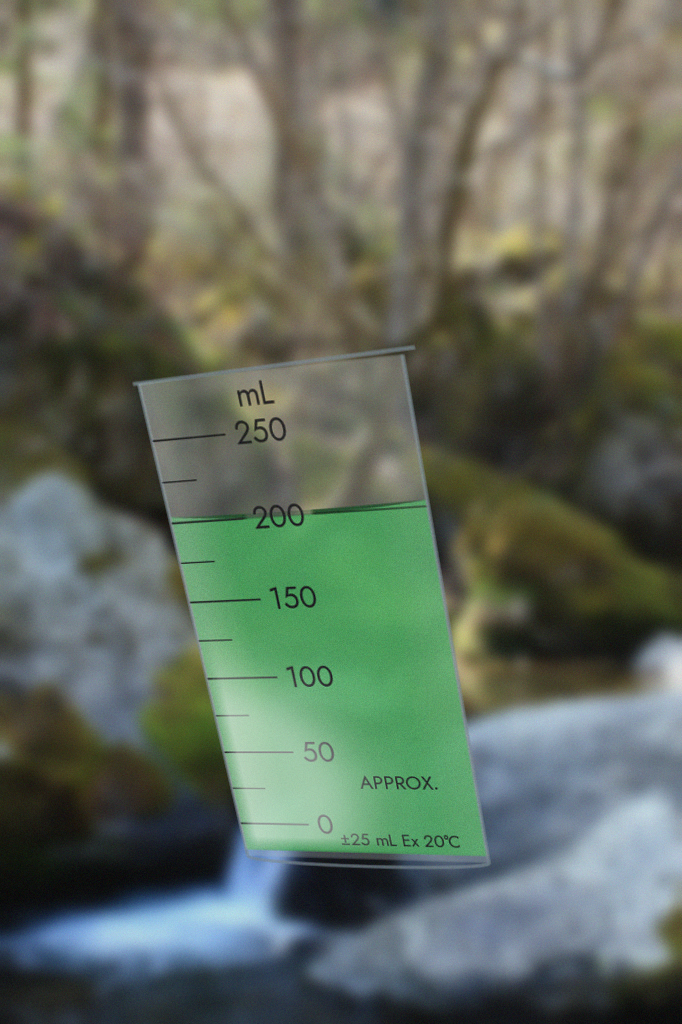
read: value=200 unit=mL
